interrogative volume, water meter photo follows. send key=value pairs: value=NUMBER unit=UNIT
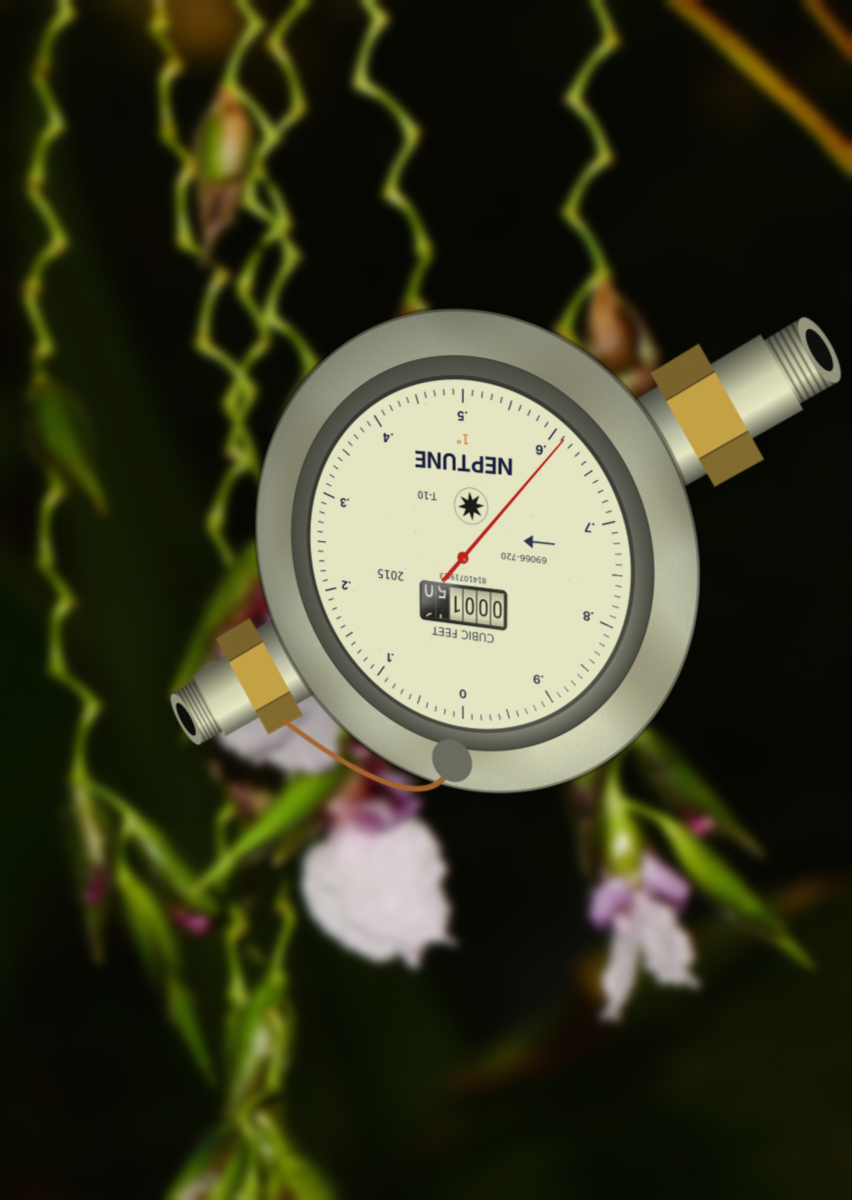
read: value=149.61 unit=ft³
